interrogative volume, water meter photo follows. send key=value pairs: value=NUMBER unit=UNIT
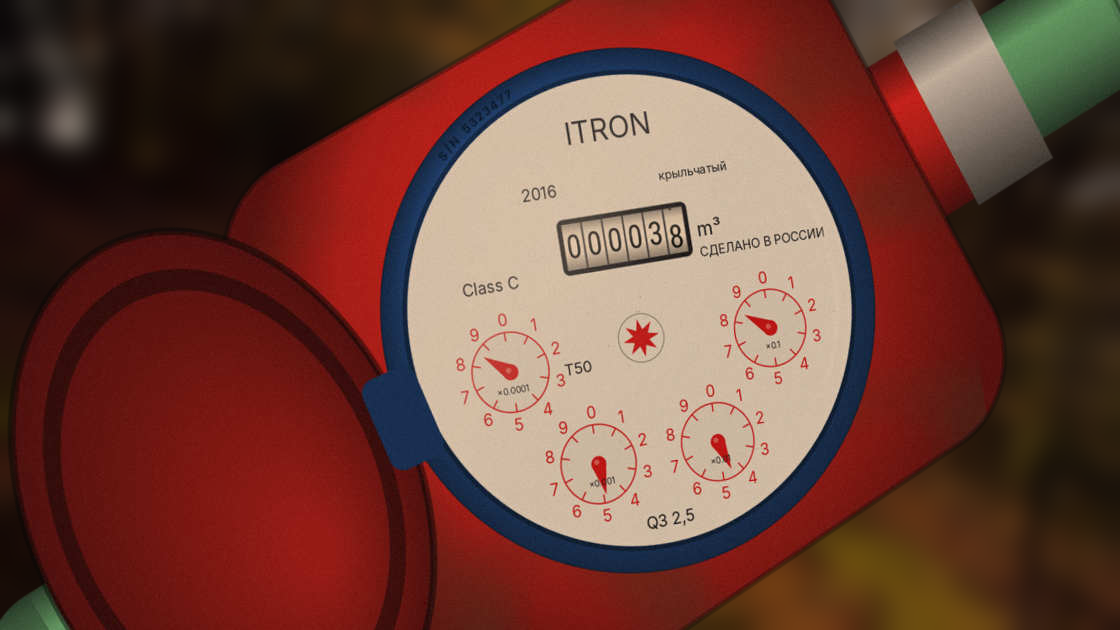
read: value=37.8448 unit=m³
